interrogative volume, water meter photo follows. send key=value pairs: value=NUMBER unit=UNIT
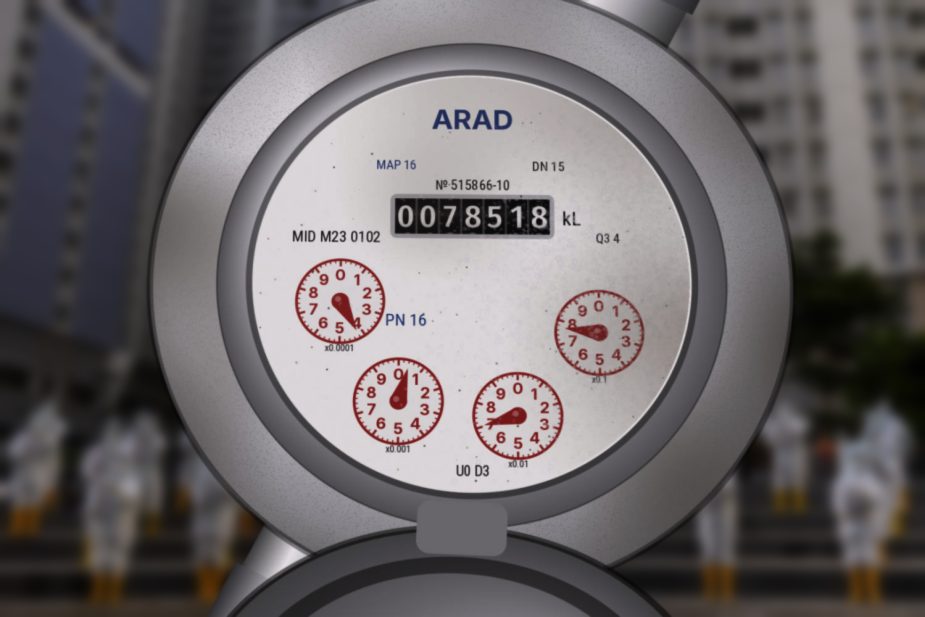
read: value=78518.7704 unit=kL
